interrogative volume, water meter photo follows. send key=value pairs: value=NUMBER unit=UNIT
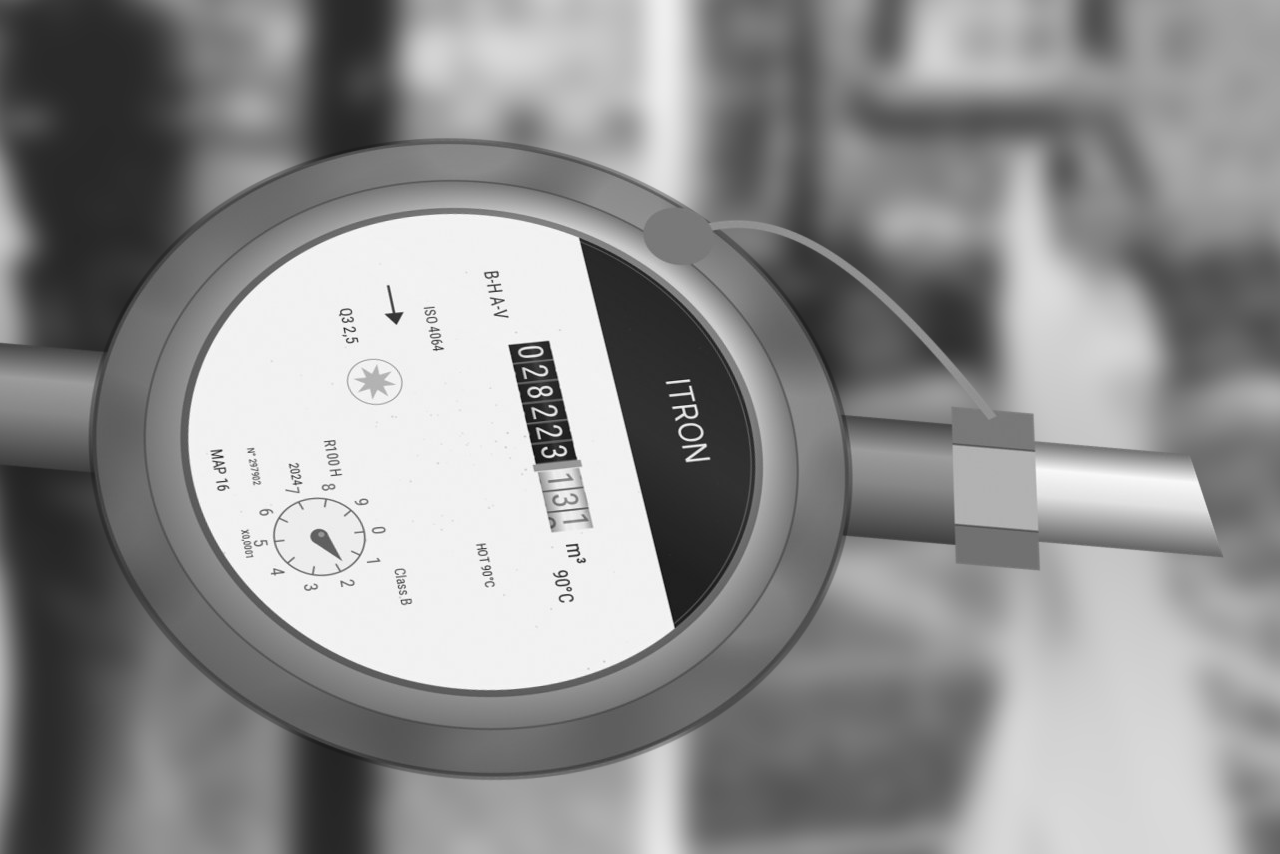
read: value=28223.1311 unit=m³
